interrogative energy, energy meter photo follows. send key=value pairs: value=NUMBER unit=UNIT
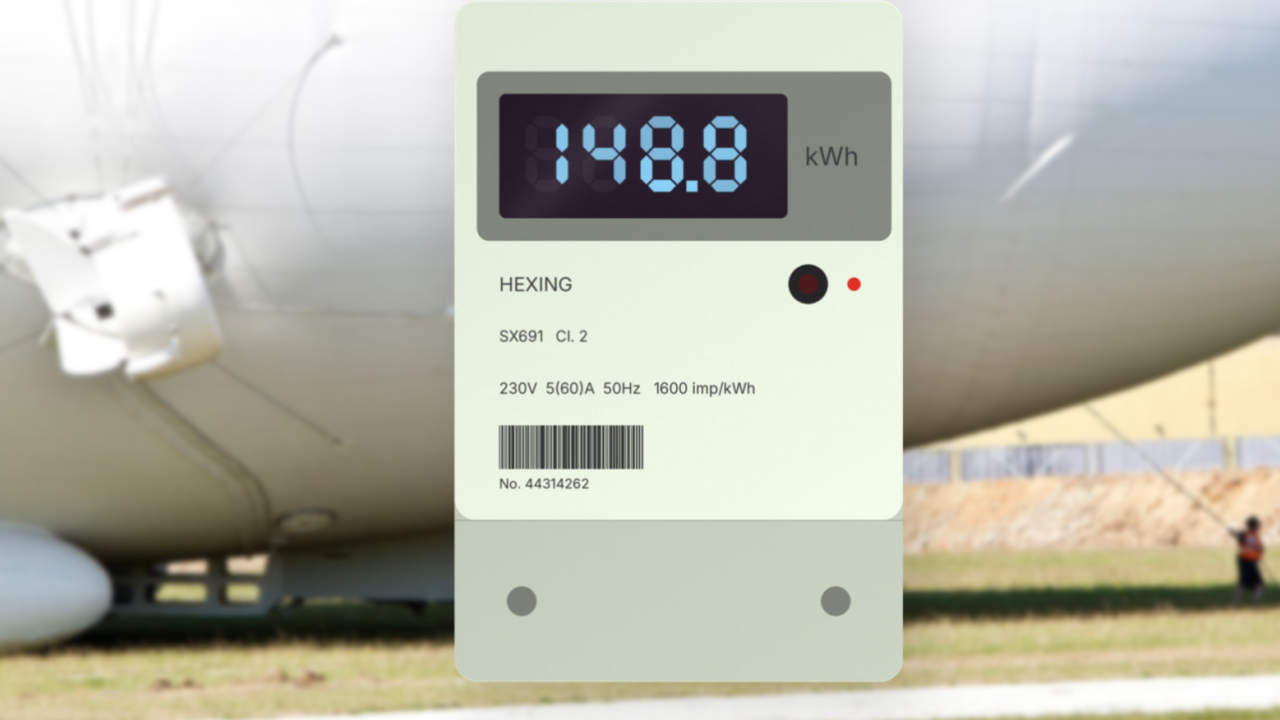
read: value=148.8 unit=kWh
